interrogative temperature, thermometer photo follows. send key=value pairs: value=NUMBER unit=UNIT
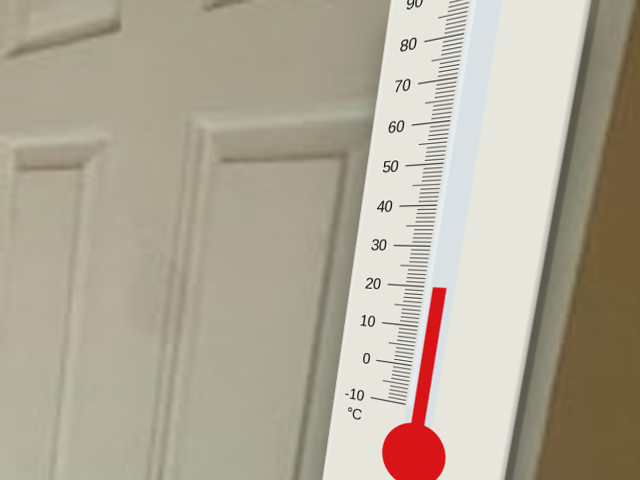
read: value=20 unit=°C
